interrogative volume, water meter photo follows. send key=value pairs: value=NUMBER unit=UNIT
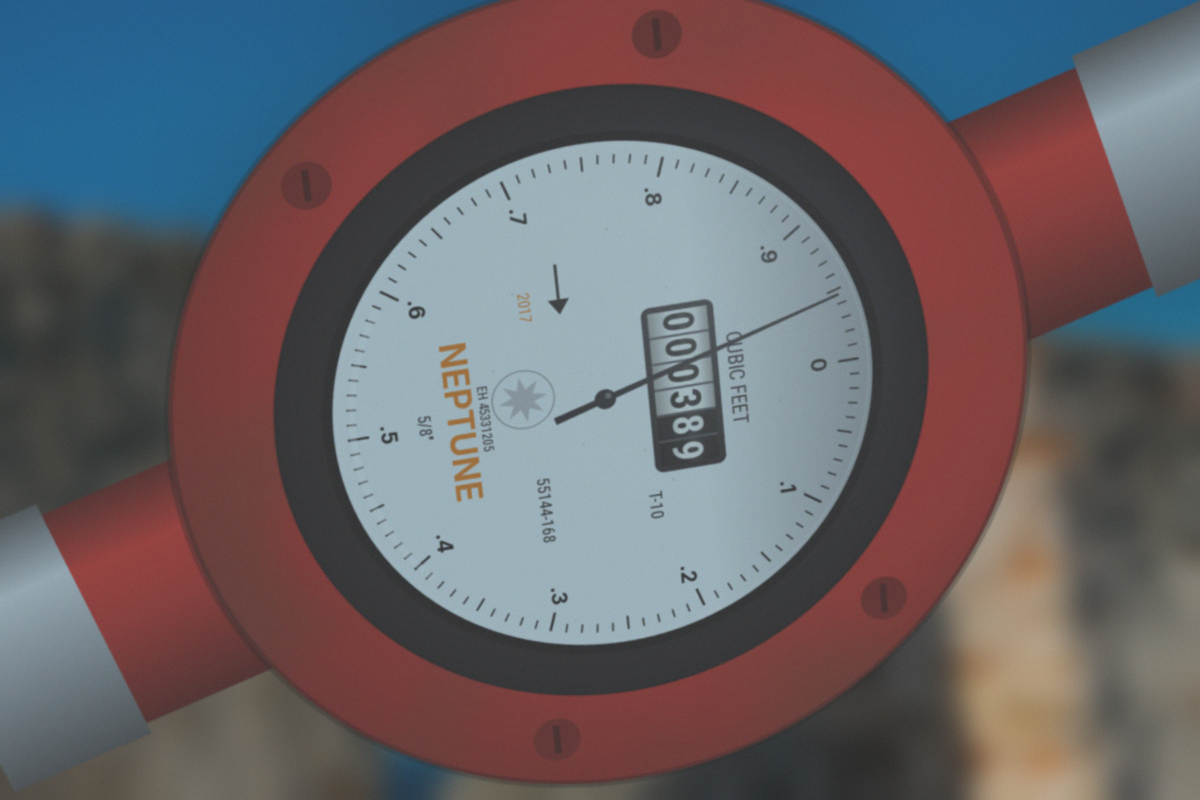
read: value=388.95 unit=ft³
